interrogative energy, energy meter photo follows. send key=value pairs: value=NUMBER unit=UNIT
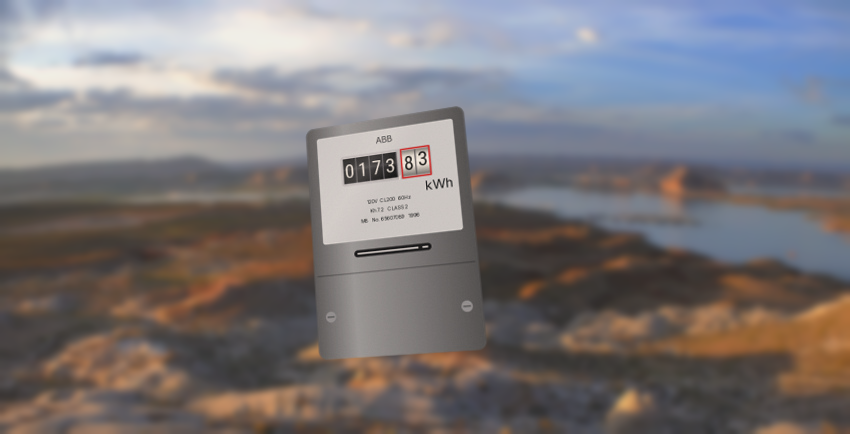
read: value=173.83 unit=kWh
